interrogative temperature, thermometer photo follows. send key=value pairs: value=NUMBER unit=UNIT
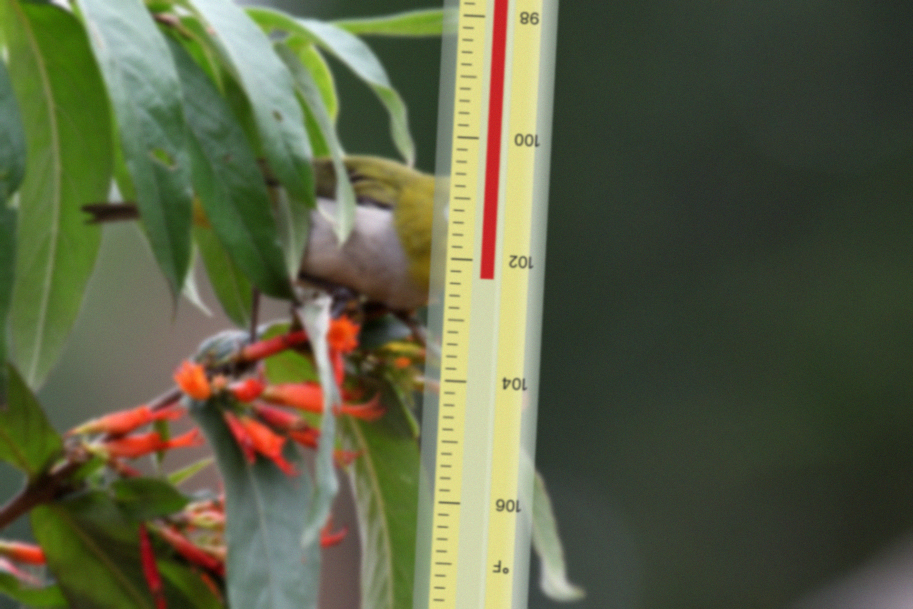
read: value=102.3 unit=°F
